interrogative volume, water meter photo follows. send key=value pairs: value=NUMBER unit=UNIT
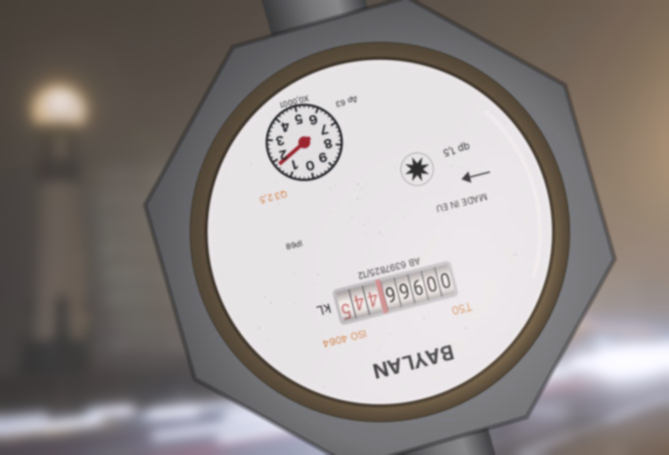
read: value=966.4451 unit=kL
